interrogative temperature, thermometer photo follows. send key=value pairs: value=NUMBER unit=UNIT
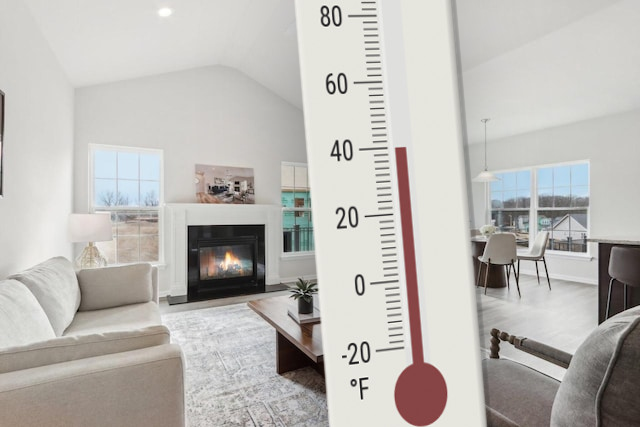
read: value=40 unit=°F
